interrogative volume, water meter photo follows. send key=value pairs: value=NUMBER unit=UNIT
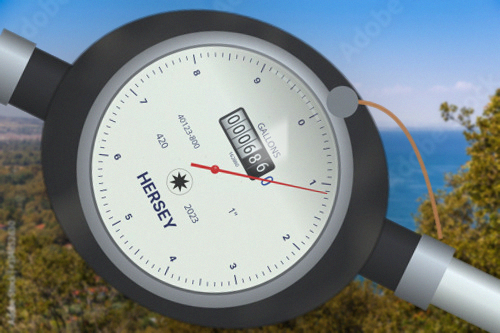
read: value=6861.1 unit=gal
